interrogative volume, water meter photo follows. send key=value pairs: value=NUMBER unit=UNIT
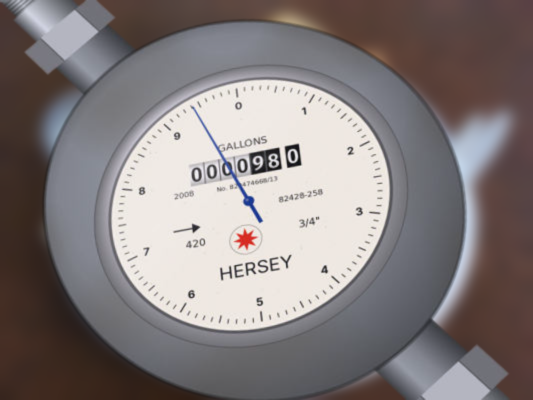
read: value=979.4 unit=gal
